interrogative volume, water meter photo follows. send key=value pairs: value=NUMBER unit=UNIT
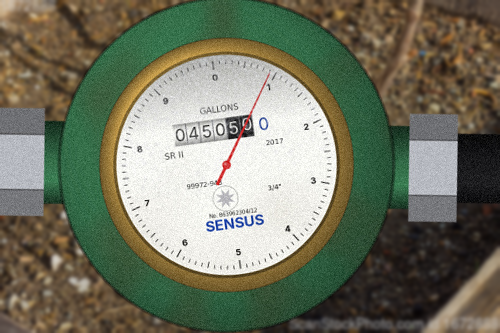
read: value=450500.9 unit=gal
